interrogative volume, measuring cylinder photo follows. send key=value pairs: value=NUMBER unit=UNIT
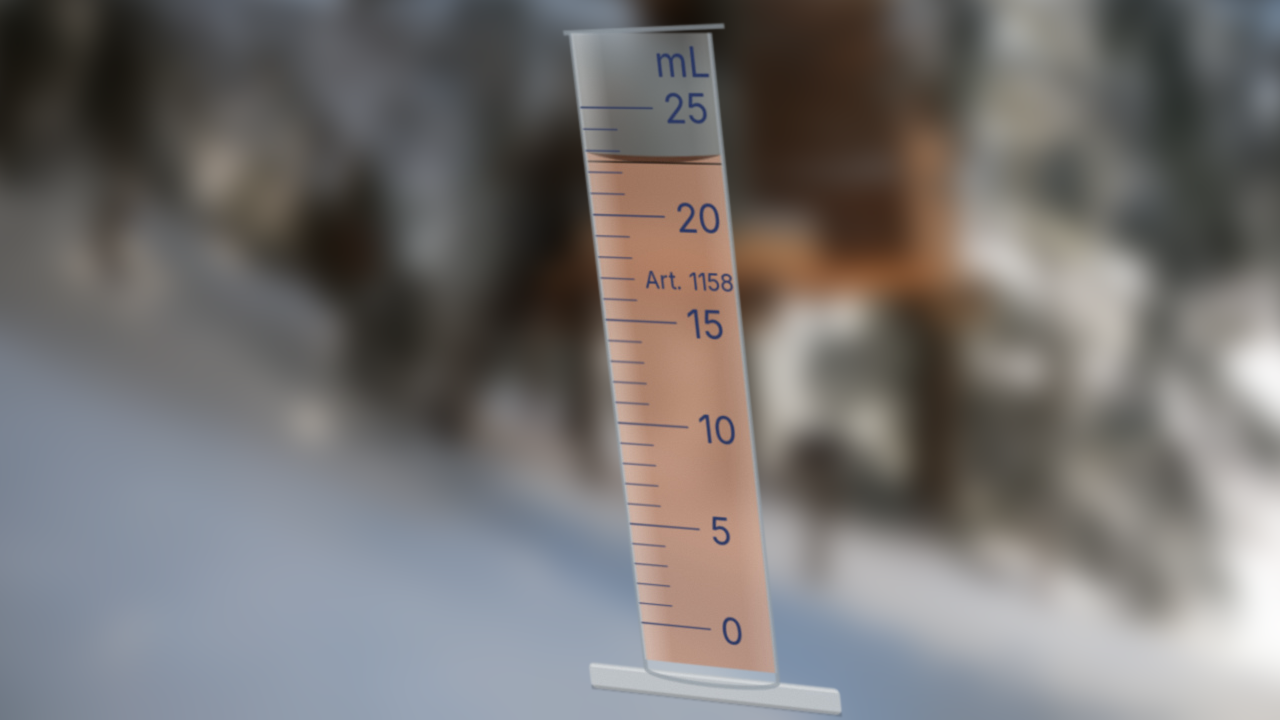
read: value=22.5 unit=mL
